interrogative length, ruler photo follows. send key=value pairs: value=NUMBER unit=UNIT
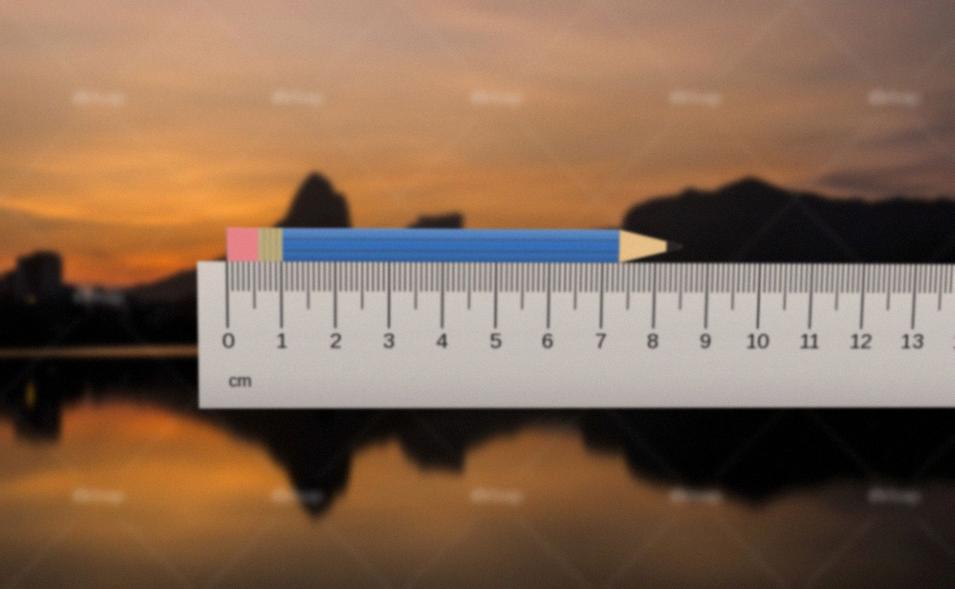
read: value=8.5 unit=cm
